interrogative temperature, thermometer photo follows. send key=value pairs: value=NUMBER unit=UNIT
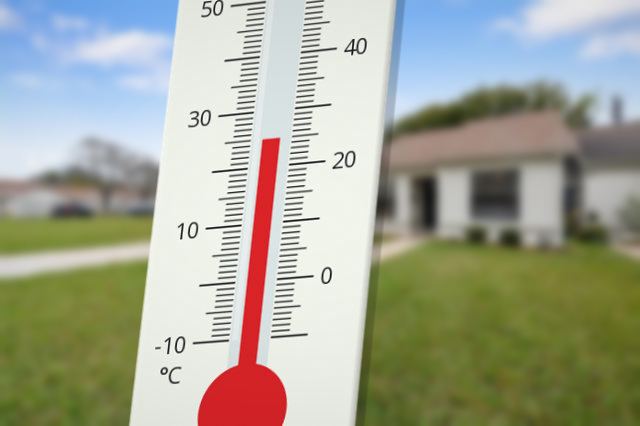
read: value=25 unit=°C
